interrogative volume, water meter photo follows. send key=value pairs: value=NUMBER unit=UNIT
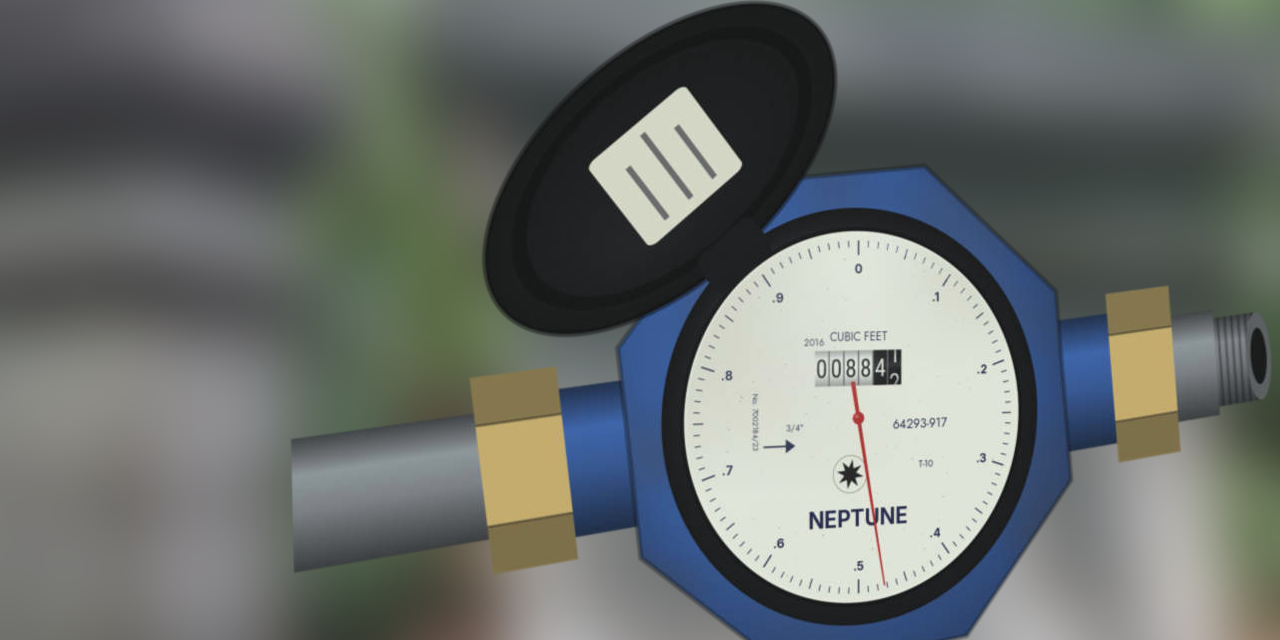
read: value=8841.47 unit=ft³
